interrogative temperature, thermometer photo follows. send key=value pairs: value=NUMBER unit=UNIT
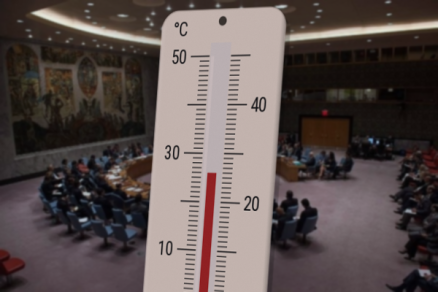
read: value=26 unit=°C
